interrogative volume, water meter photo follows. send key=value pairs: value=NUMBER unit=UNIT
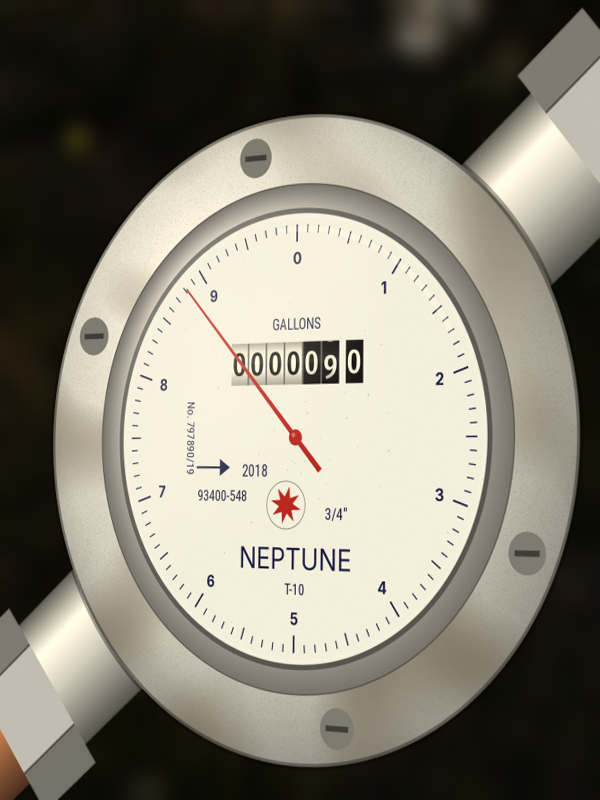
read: value=88.8 unit=gal
